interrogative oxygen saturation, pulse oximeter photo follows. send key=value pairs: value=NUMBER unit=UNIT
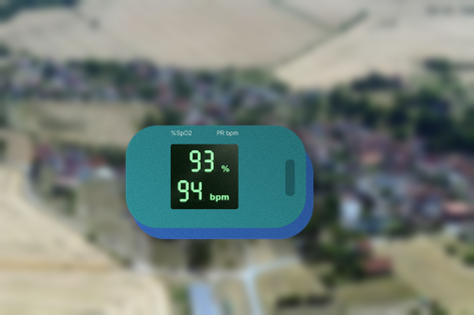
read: value=93 unit=%
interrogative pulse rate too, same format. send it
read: value=94 unit=bpm
